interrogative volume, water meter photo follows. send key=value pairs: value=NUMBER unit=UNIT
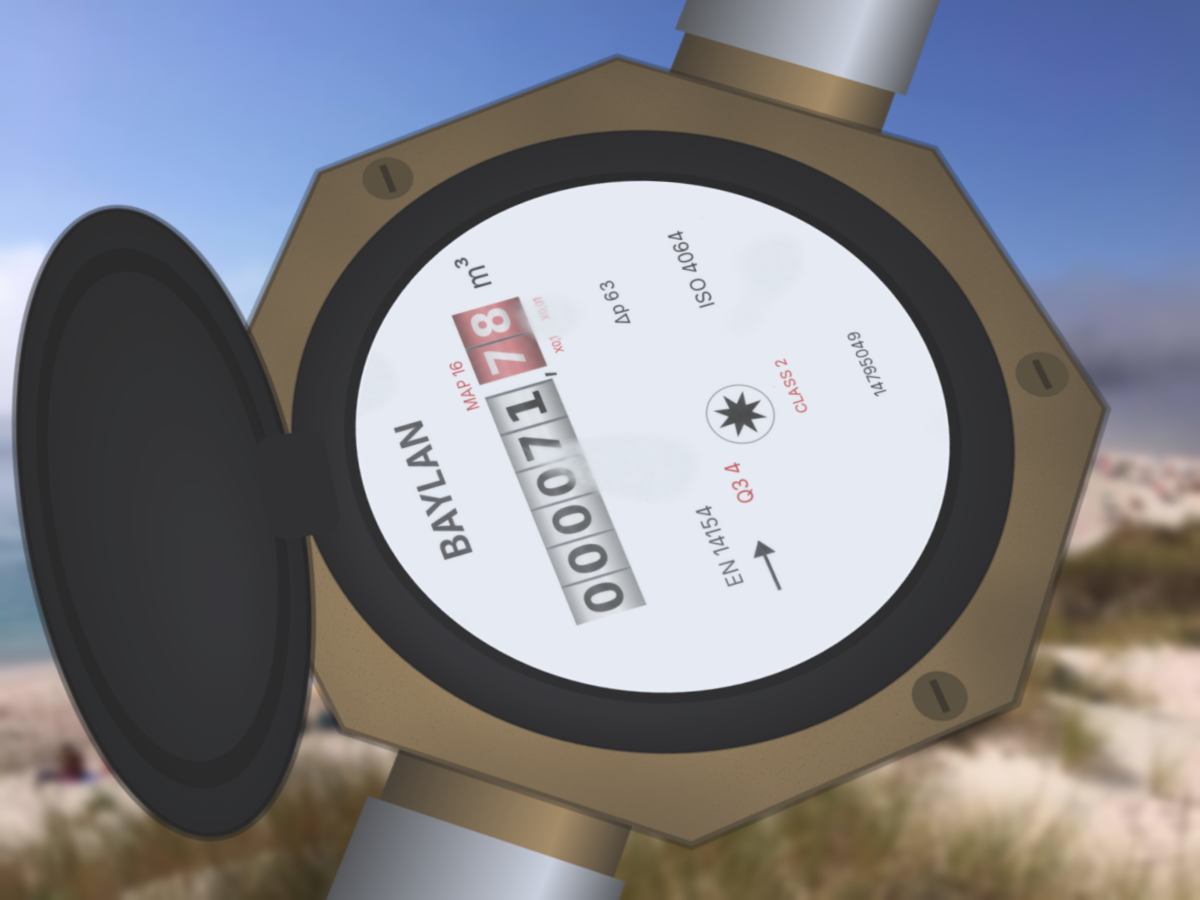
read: value=71.78 unit=m³
